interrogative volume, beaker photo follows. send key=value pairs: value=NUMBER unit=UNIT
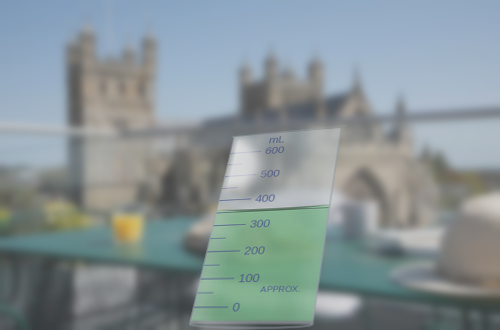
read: value=350 unit=mL
